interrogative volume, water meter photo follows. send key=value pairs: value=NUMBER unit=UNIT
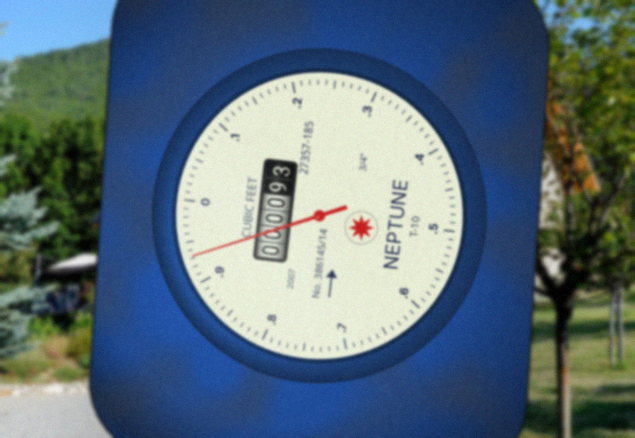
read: value=92.93 unit=ft³
